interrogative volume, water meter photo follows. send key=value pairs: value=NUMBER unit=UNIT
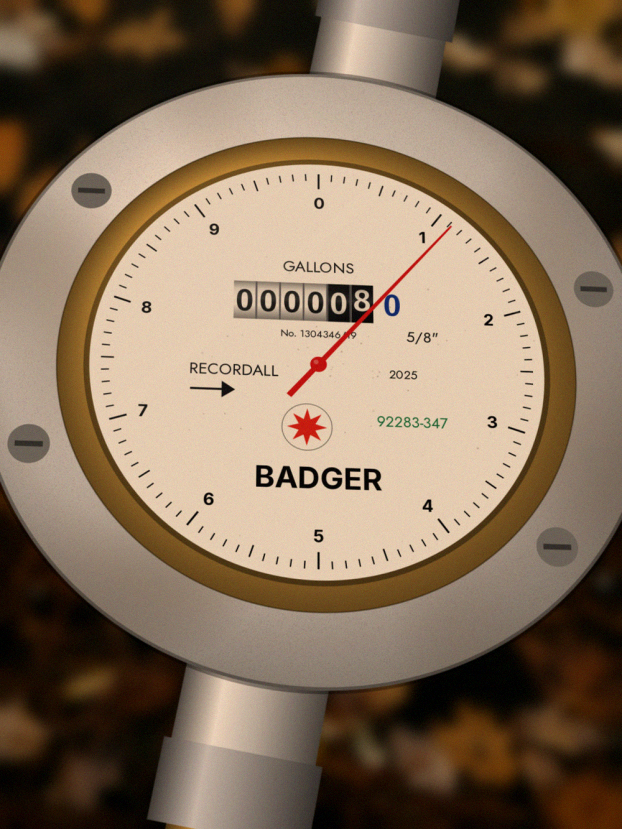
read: value=81.1 unit=gal
